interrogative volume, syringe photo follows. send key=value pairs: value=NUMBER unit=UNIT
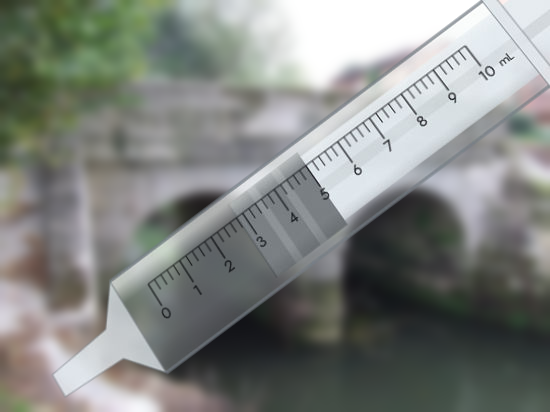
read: value=2.8 unit=mL
